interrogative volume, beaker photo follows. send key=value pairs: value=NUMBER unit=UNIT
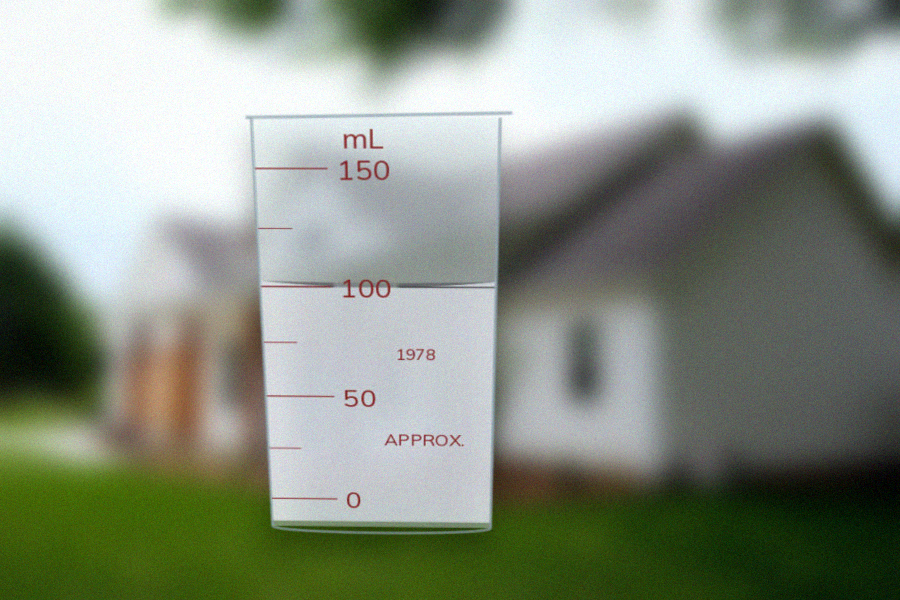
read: value=100 unit=mL
